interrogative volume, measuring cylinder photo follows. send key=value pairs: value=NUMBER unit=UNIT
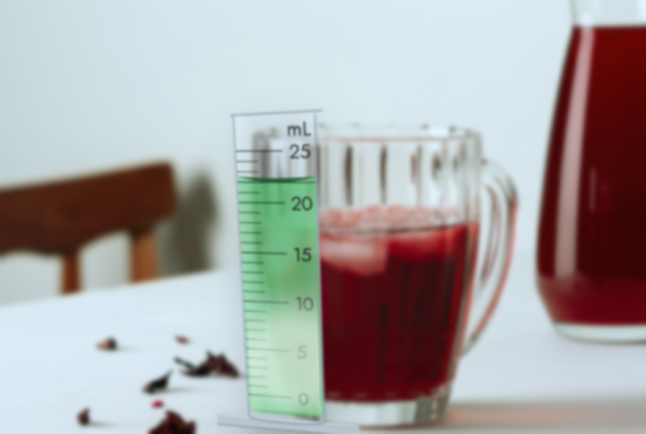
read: value=22 unit=mL
